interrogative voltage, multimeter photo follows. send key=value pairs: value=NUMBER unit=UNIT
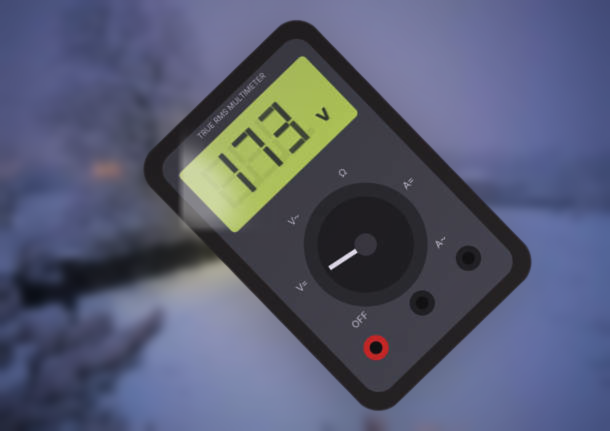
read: value=173 unit=V
